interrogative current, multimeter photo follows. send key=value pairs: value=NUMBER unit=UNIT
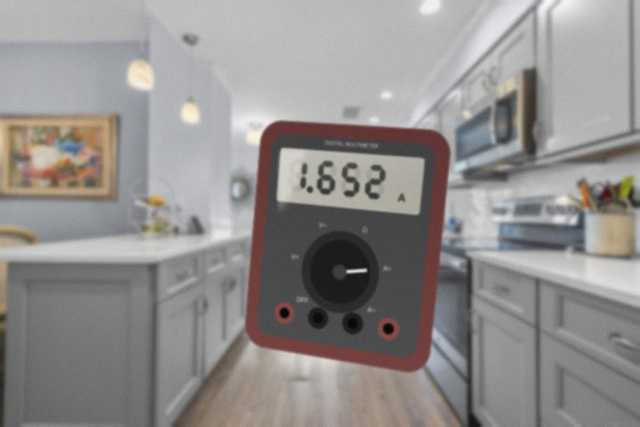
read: value=1.652 unit=A
